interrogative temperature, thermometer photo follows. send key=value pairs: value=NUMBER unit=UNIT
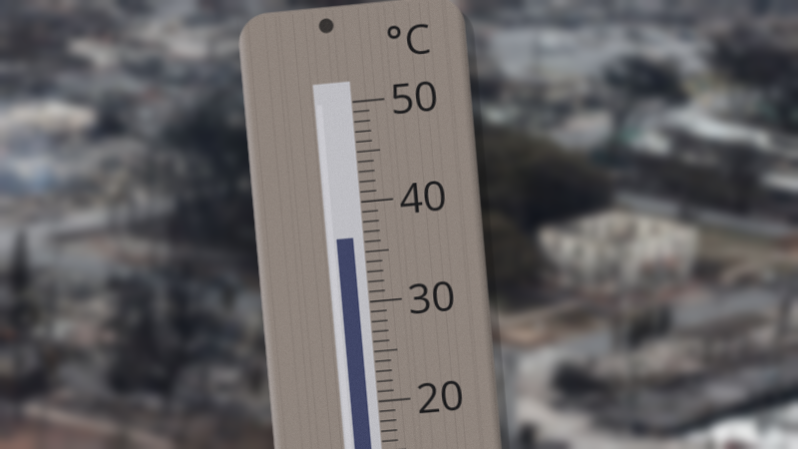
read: value=36.5 unit=°C
